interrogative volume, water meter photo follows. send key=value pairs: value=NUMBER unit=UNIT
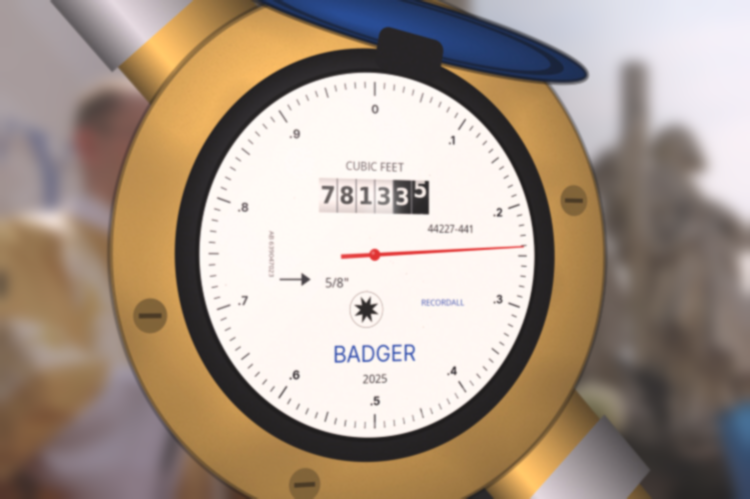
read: value=781335.24 unit=ft³
